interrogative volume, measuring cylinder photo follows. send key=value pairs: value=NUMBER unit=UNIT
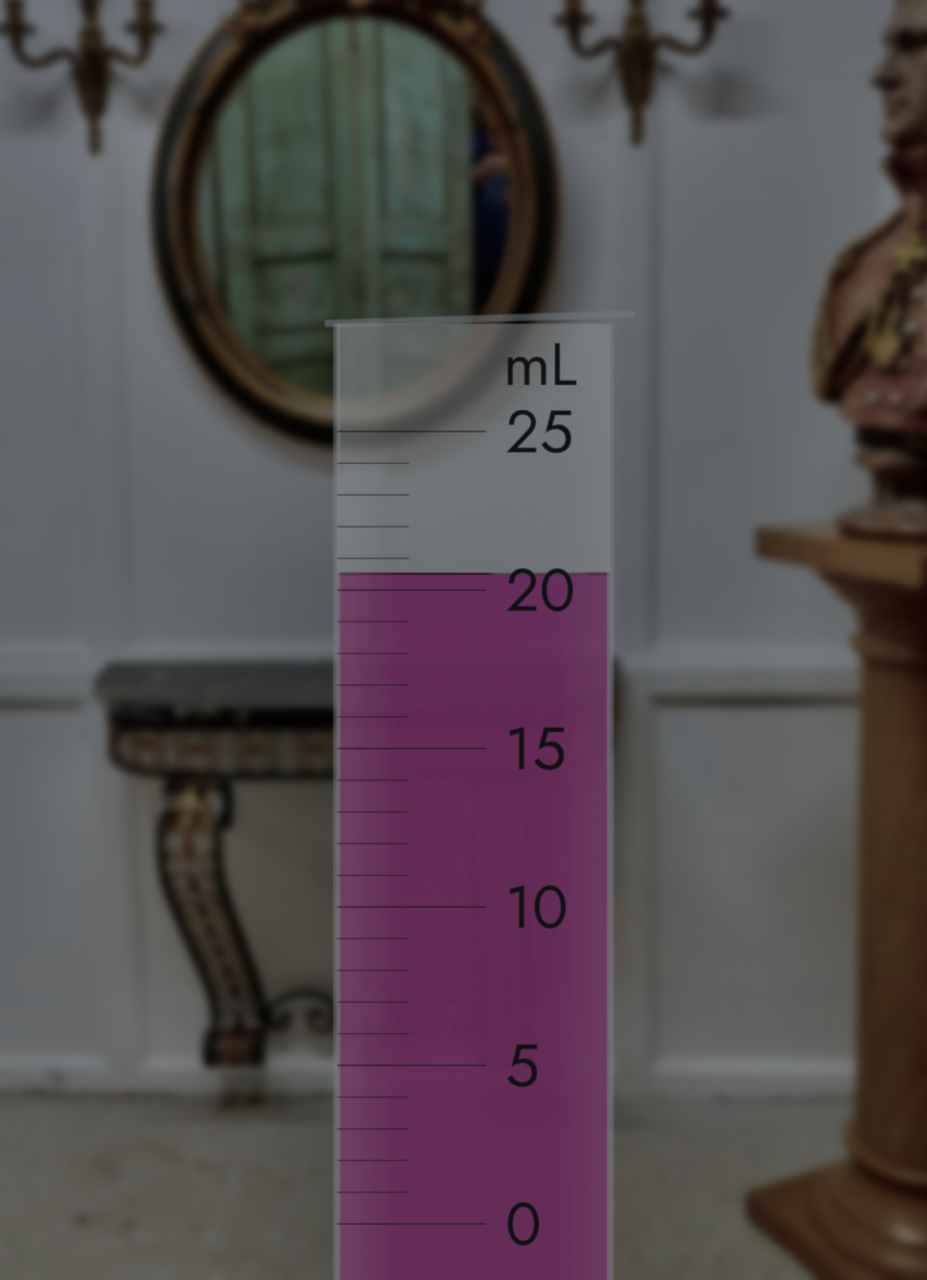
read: value=20.5 unit=mL
